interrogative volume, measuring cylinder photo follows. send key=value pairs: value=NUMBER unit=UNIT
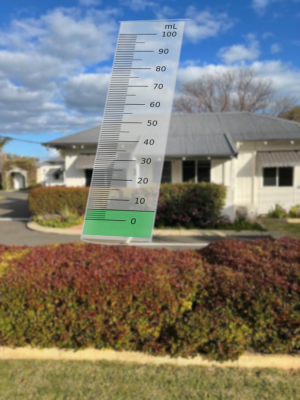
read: value=5 unit=mL
